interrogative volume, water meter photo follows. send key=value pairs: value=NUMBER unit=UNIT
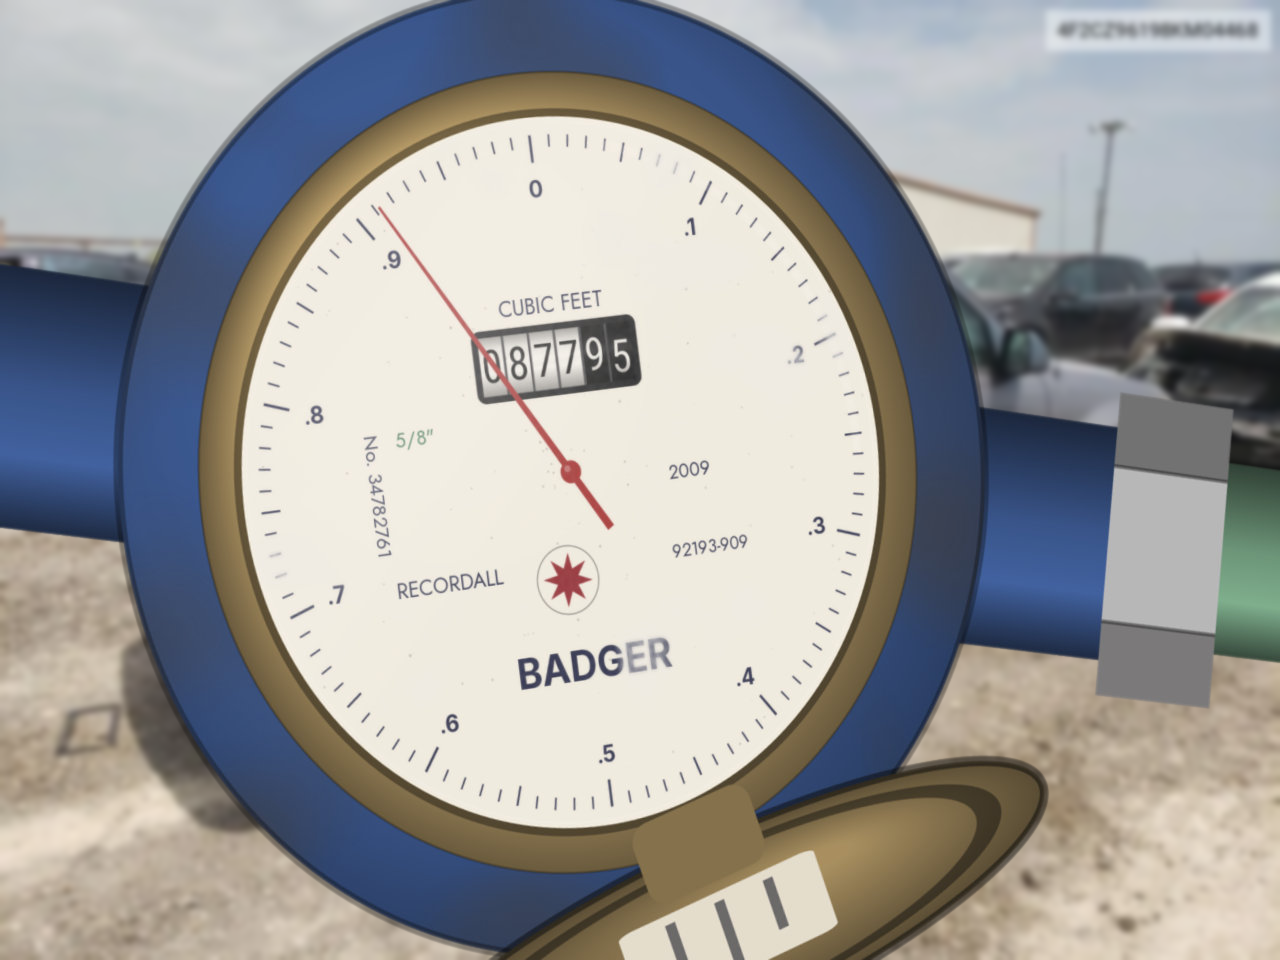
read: value=87794.91 unit=ft³
